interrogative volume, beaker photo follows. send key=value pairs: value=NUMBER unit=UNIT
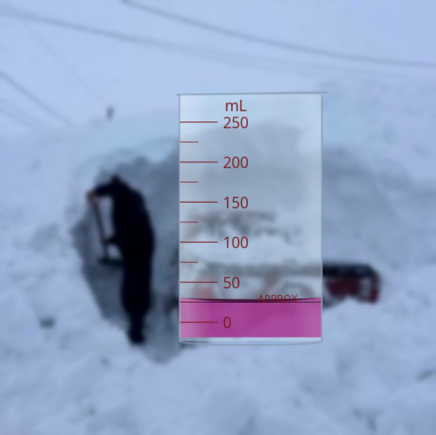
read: value=25 unit=mL
